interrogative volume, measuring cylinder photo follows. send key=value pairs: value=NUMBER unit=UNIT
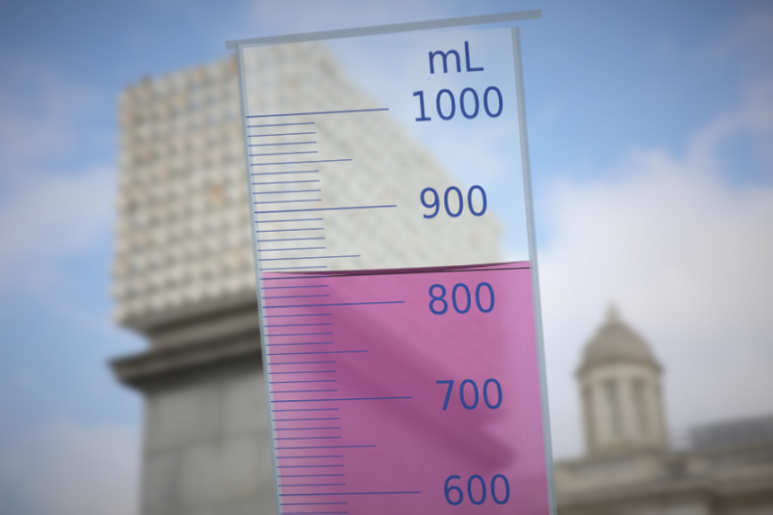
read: value=830 unit=mL
